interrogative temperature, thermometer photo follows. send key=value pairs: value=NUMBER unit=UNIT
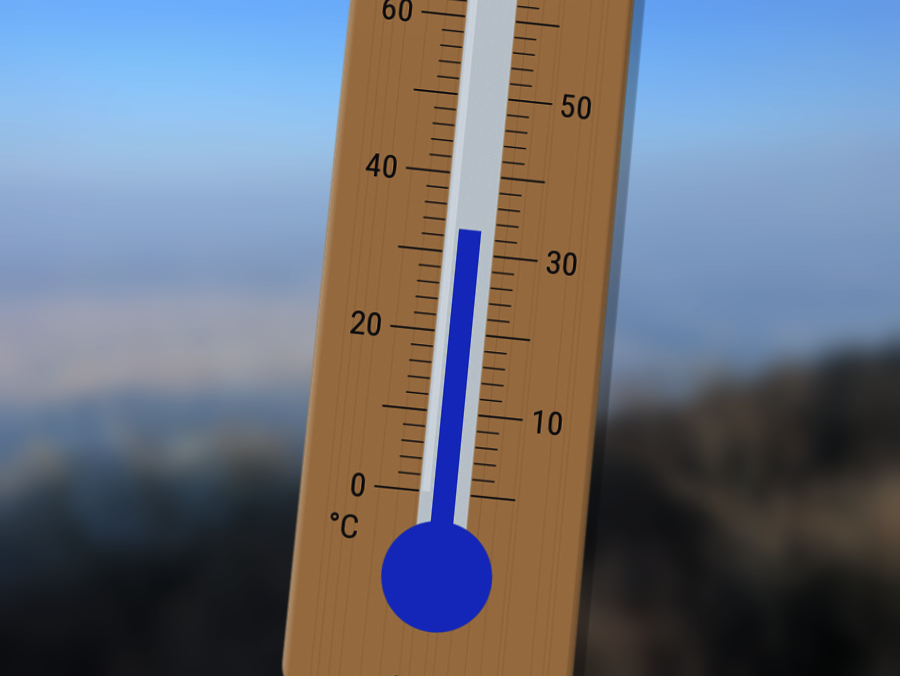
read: value=33 unit=°C
